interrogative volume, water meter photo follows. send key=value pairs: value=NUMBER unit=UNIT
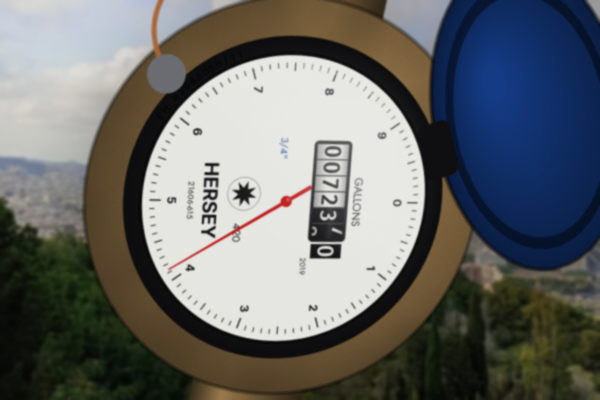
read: value=72374.1 unit=gal
